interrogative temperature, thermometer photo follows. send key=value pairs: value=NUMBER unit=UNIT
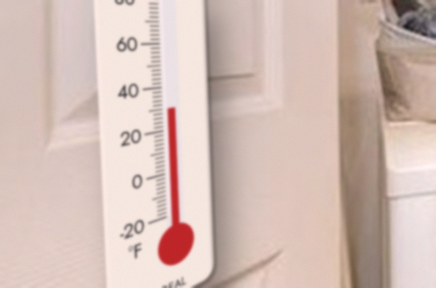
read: value=30 unit=°F
